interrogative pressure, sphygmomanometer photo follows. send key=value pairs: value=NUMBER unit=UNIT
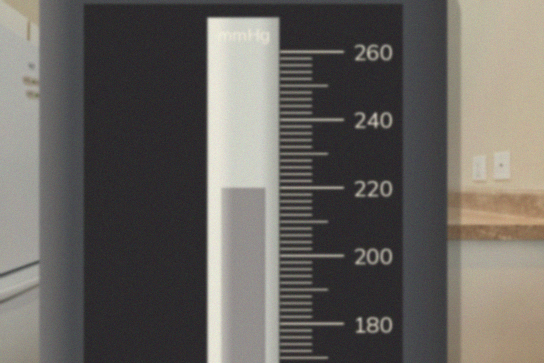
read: value=220 unit=mmHg
